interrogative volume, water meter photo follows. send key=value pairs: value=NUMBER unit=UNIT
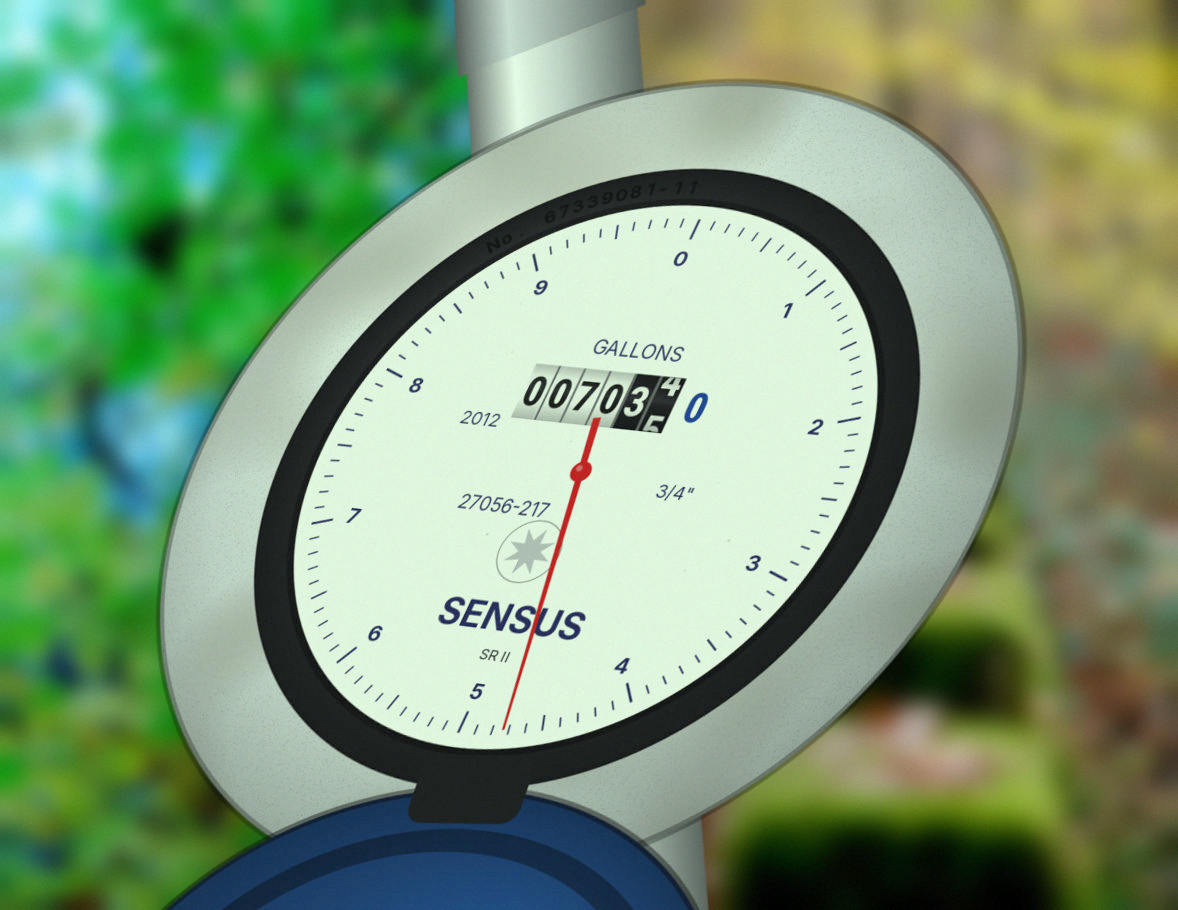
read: value=70344.7 unit=gal
